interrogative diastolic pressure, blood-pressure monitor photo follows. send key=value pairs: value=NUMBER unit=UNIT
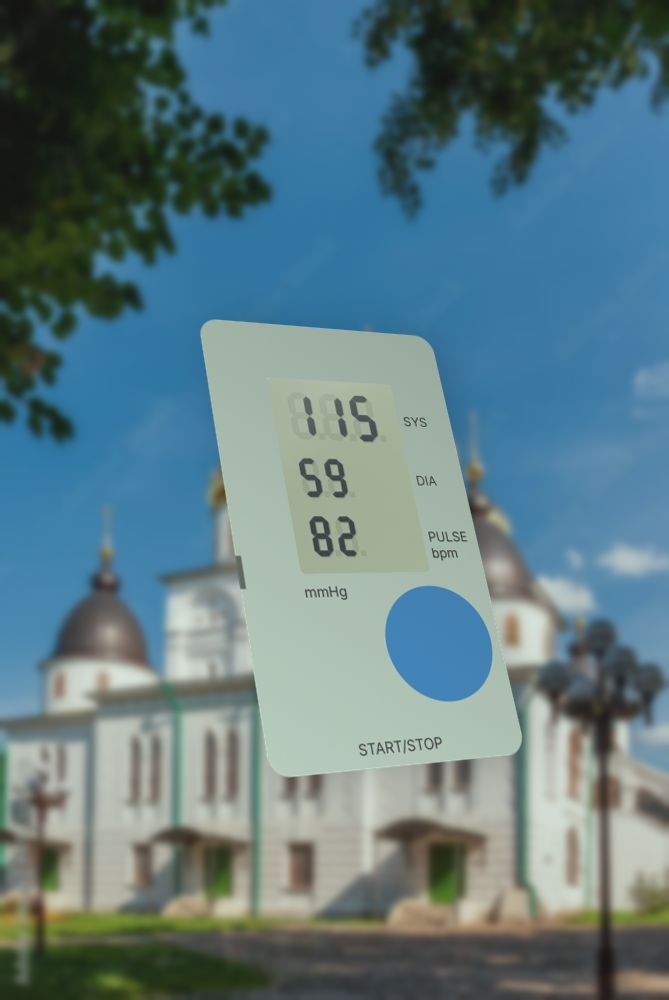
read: value=59 unit=mmHg
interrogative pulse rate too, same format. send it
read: value=82 unit=bpm
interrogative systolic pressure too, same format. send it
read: value=115 unit=mmHg
